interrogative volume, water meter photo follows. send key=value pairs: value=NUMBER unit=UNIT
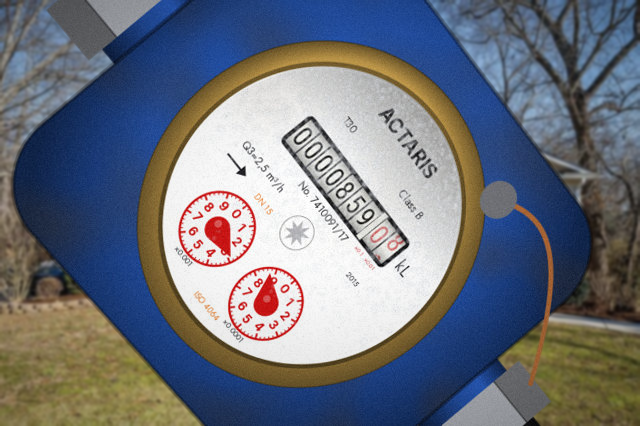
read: value=859.0828 unit=kL
